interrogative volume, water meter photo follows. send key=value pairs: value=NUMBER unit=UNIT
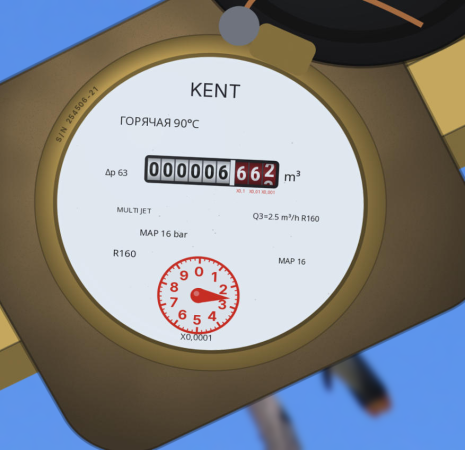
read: value=6.6622 unit=m³
